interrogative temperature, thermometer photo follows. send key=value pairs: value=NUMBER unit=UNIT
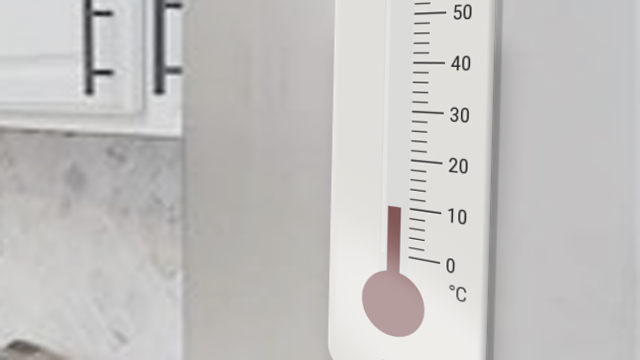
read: value=10 unit=°C
